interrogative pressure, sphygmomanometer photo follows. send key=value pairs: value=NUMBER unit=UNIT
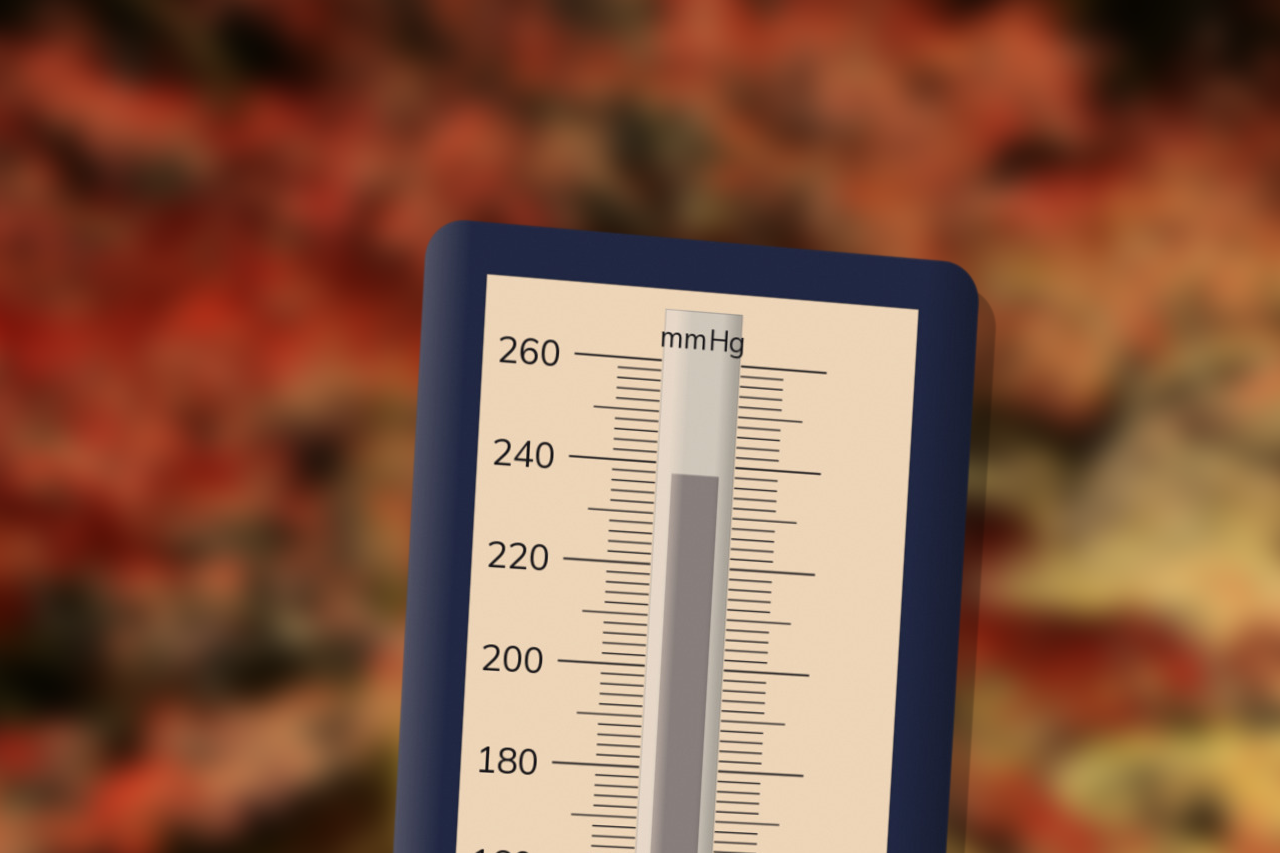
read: value=238 unit=mmHg
